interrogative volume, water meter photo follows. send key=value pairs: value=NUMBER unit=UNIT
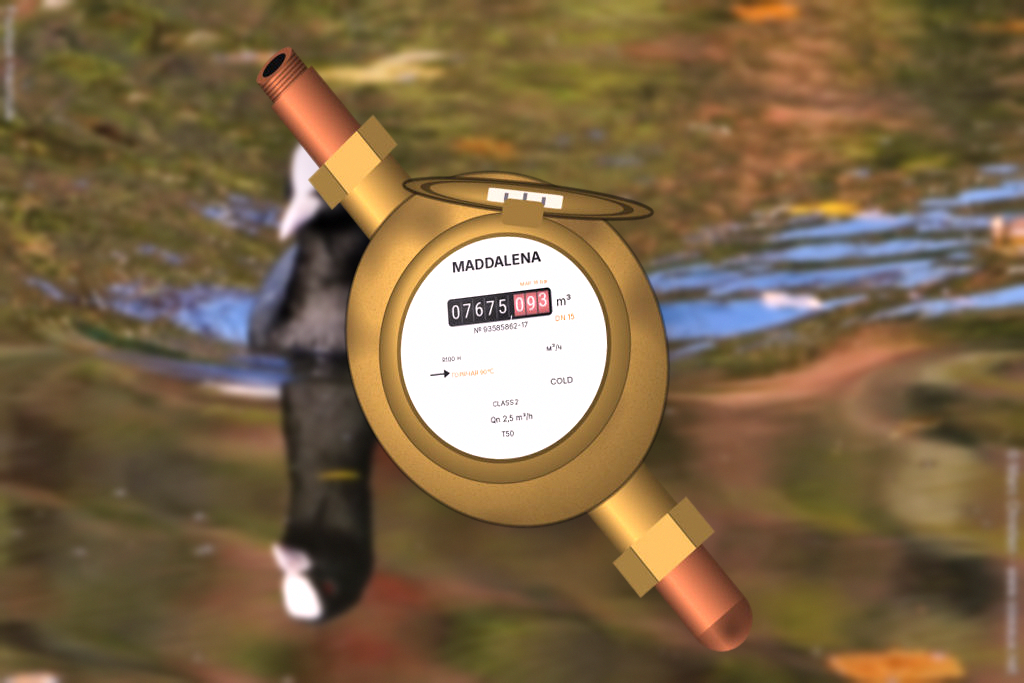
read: value=7675.093 unit=m³
